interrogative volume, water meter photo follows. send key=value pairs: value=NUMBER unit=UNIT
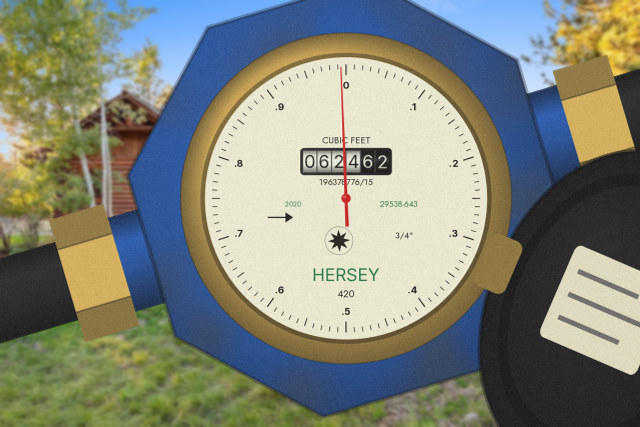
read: value=62461.99 unit=ft³
